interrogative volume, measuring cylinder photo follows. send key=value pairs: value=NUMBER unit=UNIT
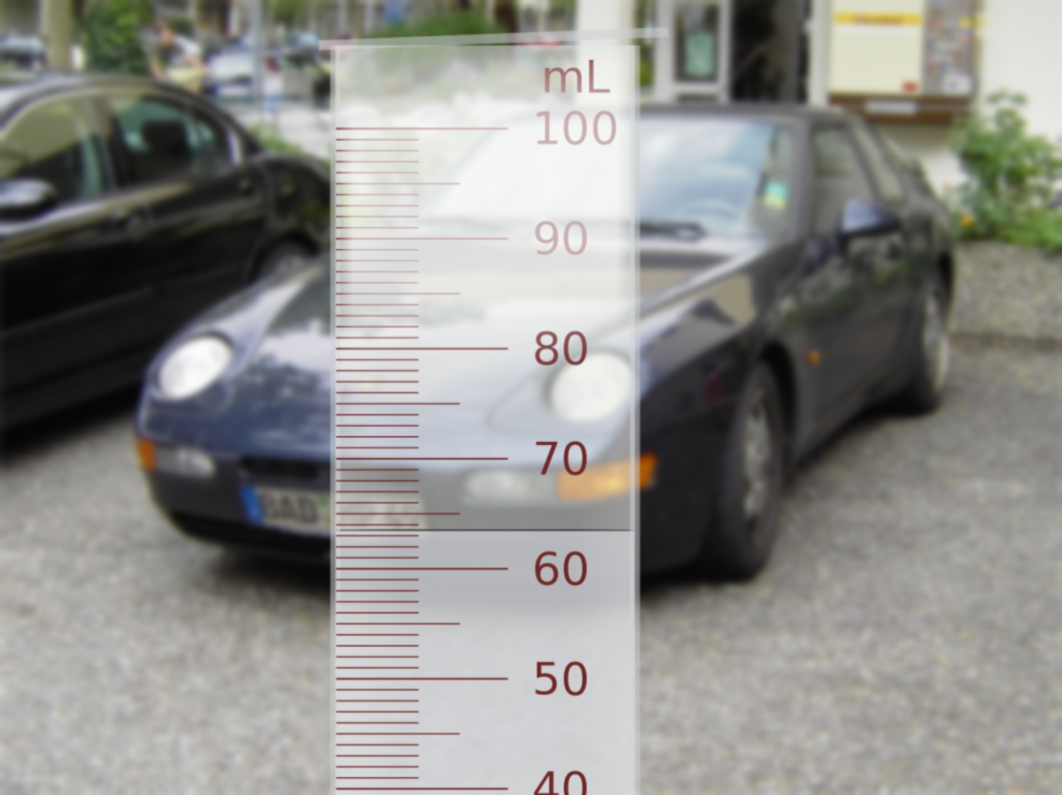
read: value=63.5 unit=mL
